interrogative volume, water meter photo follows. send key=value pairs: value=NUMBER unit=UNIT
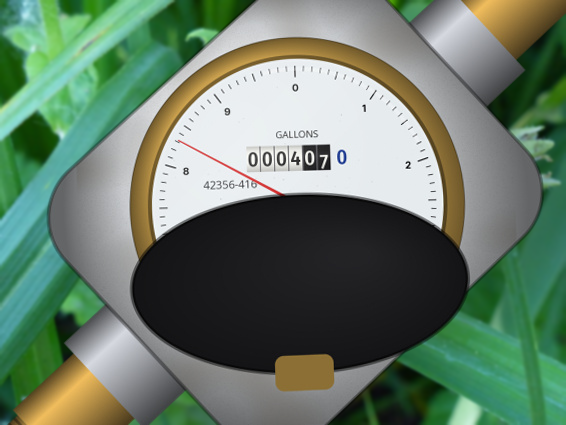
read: value=4068.3 unit=gal
